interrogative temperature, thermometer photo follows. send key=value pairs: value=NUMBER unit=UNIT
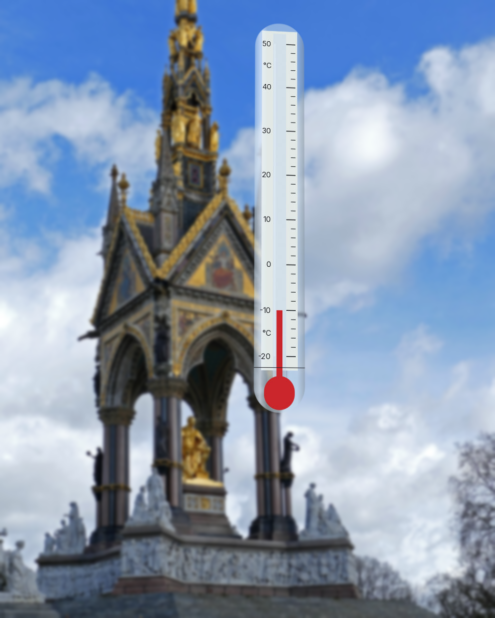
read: value=-10 unit=°C
